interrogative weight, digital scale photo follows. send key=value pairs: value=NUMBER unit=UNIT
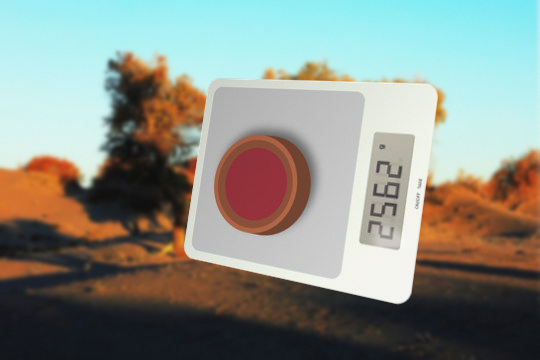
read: value=2562 unit=g
